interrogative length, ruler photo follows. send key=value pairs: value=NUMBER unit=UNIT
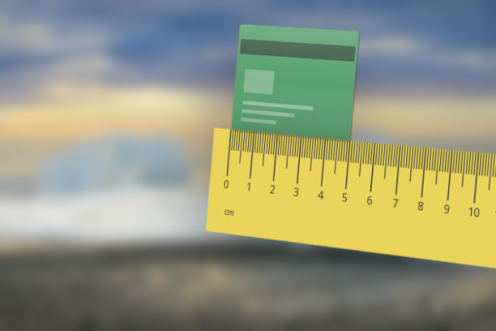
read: value=5 unit=cm
